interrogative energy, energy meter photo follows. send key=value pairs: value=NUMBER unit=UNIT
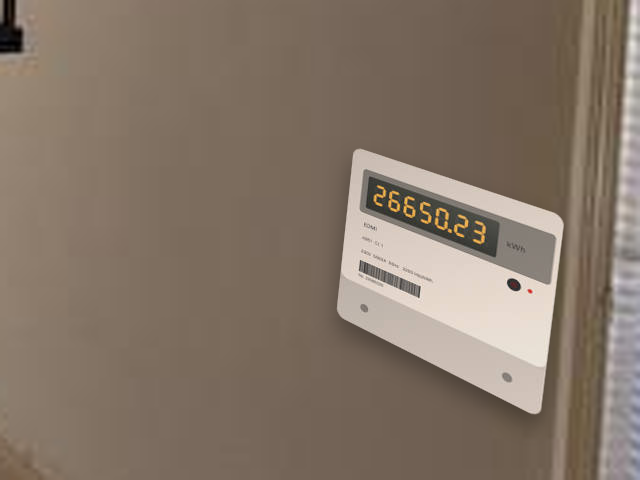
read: value=26650.23 unit=kWh
